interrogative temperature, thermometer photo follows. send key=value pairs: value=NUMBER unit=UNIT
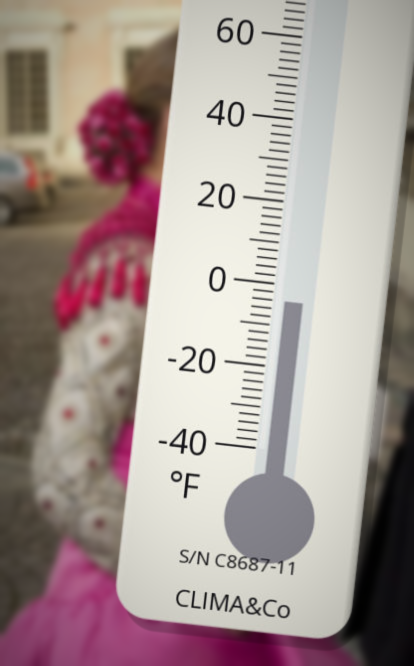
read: value=-4 unit=°F
